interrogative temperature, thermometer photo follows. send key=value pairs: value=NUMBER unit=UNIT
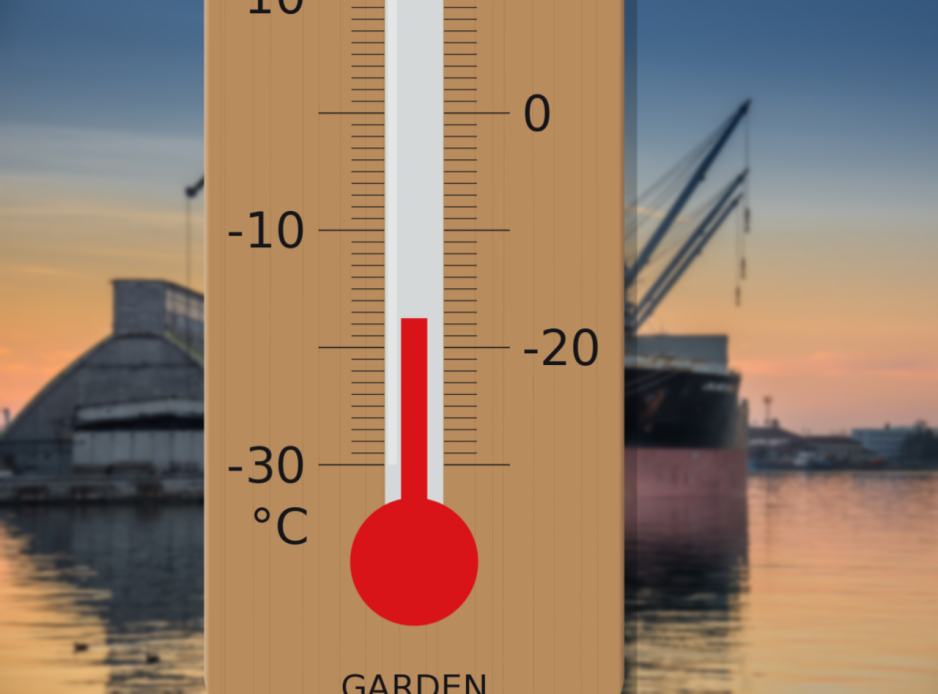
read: value=-17.5 unit=°C
